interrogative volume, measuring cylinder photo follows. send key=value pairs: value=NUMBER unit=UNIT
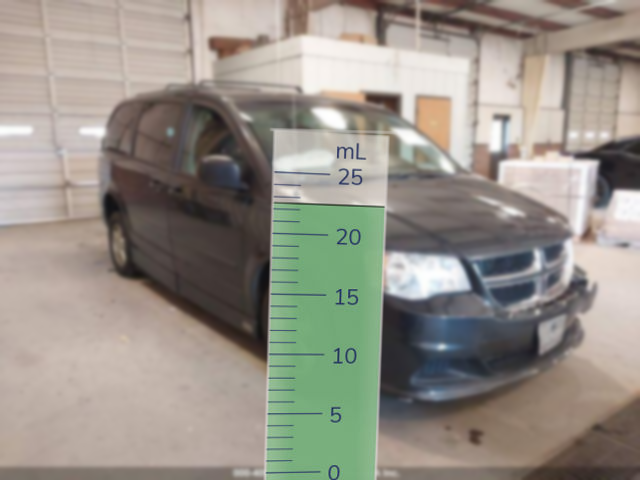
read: value=22.5 unit=mL
